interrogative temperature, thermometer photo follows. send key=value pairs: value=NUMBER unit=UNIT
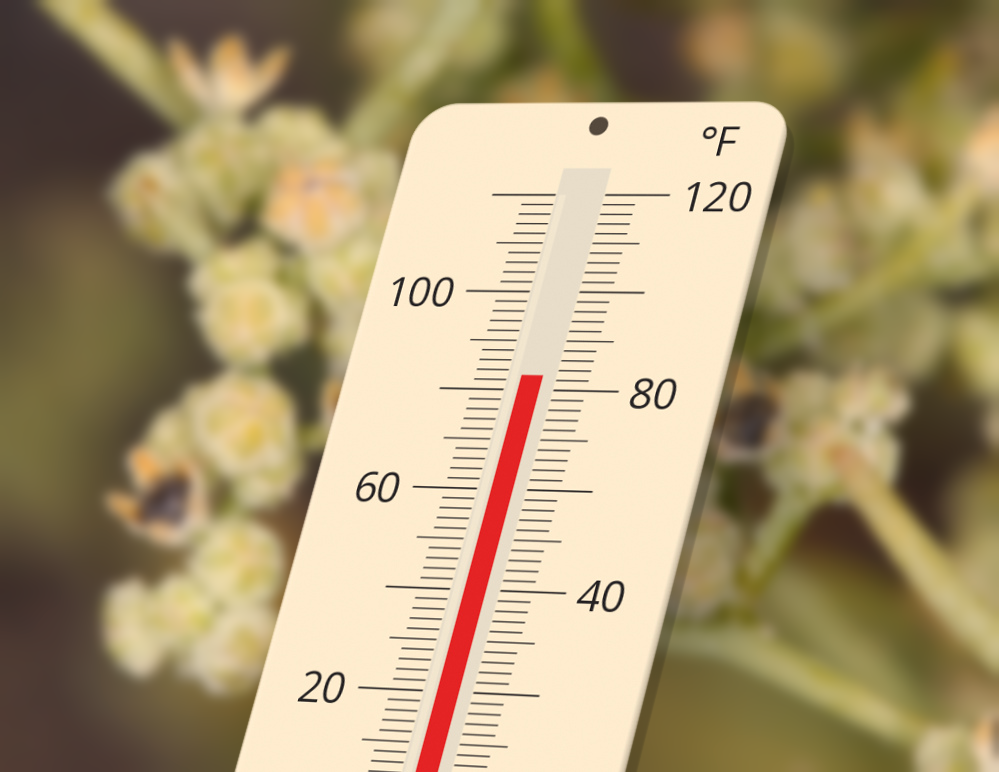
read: value=83 unit=°F
